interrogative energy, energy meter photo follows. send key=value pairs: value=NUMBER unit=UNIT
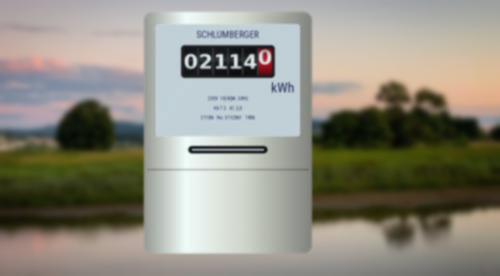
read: value=2114.0 unit=kWh
